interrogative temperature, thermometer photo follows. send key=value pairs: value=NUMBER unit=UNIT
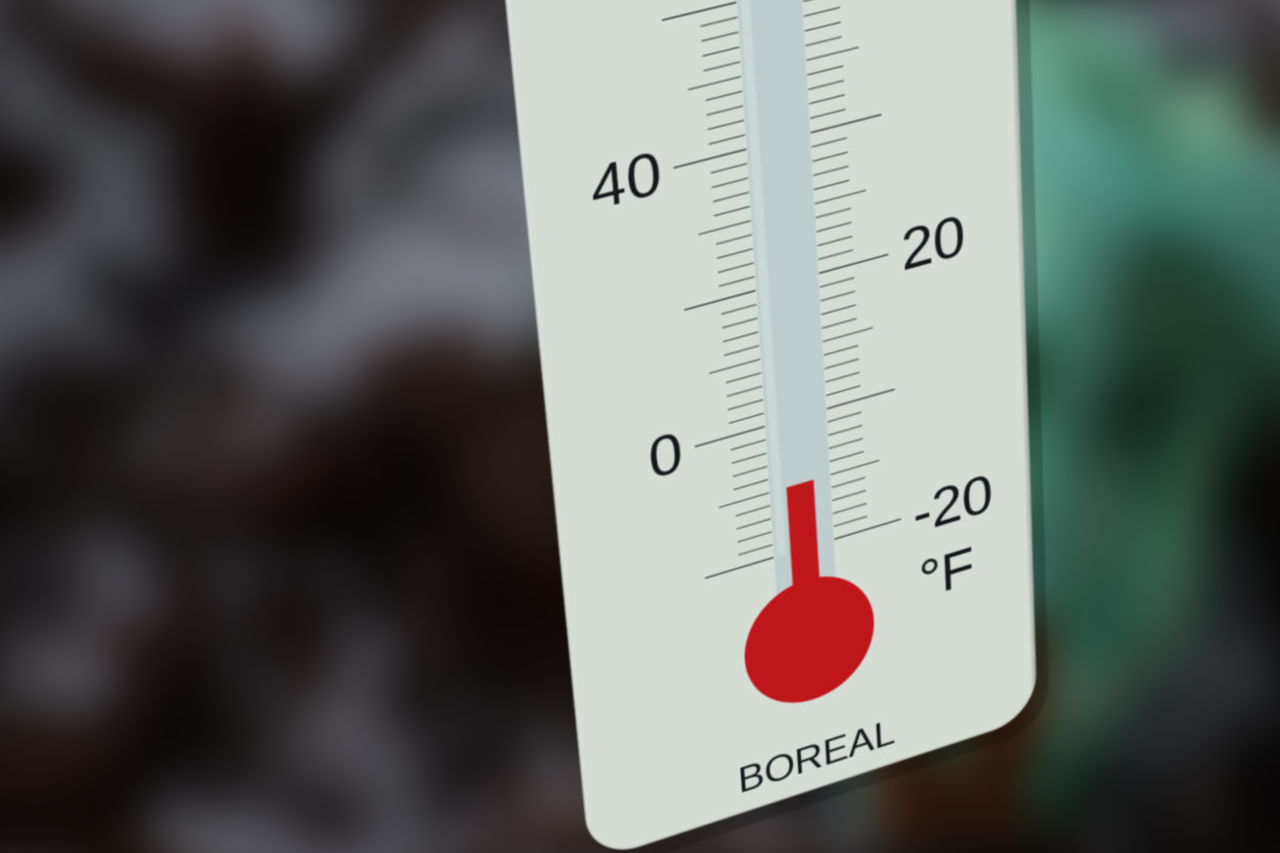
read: value=-10 unit=°F
